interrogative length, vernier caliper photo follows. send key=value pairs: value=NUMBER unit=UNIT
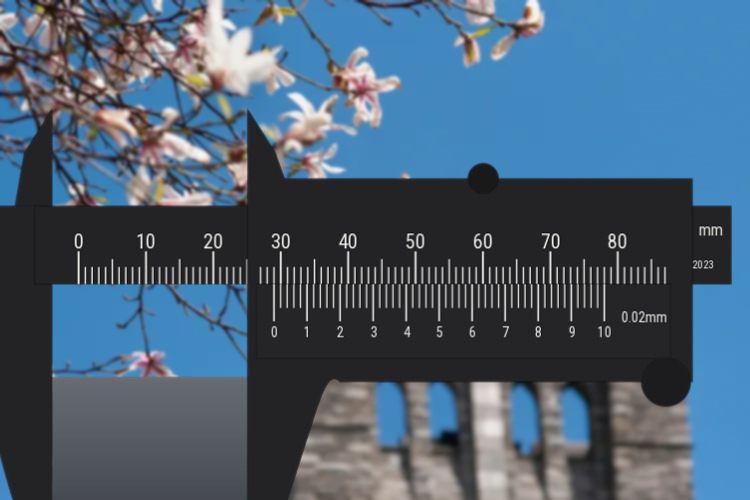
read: value=29.0 unit=mm
